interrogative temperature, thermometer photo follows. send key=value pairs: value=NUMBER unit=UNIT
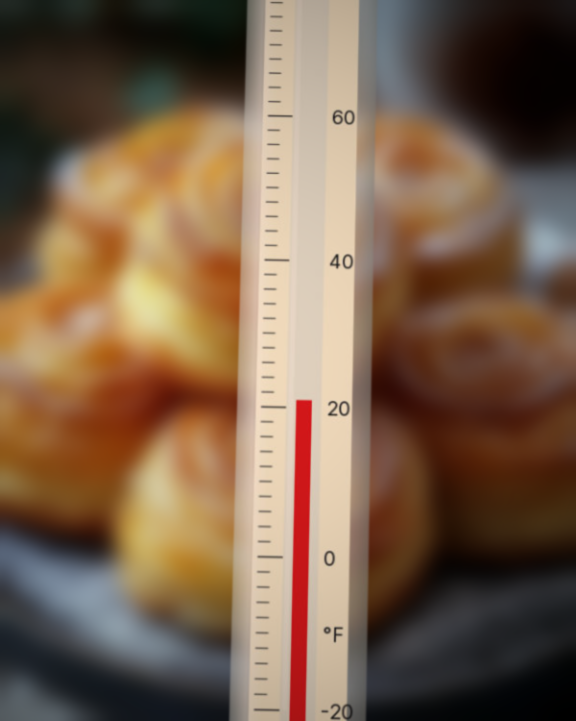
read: value=21 unit=°F
